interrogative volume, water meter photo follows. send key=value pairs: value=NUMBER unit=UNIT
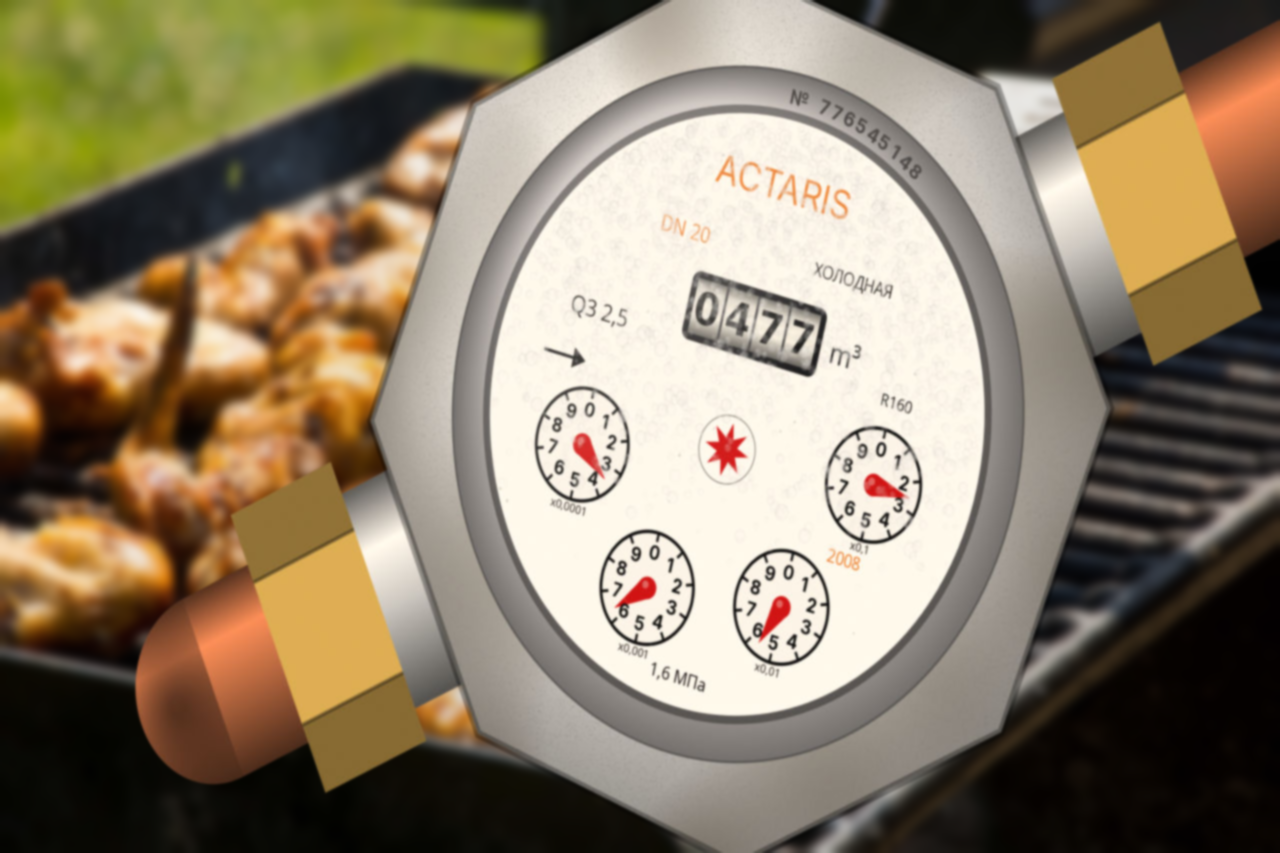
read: value=477.2563 unit=m³
